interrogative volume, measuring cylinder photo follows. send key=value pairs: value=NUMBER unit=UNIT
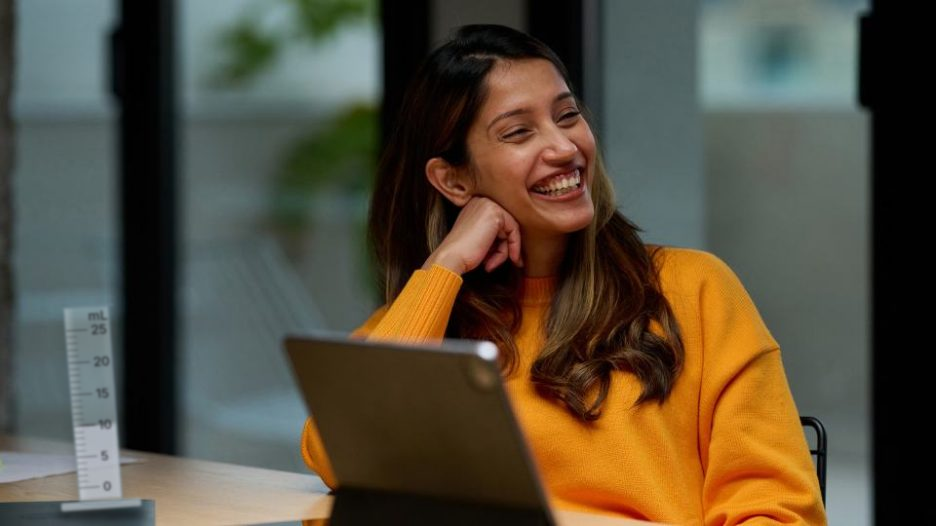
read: value=10 unit=mL
